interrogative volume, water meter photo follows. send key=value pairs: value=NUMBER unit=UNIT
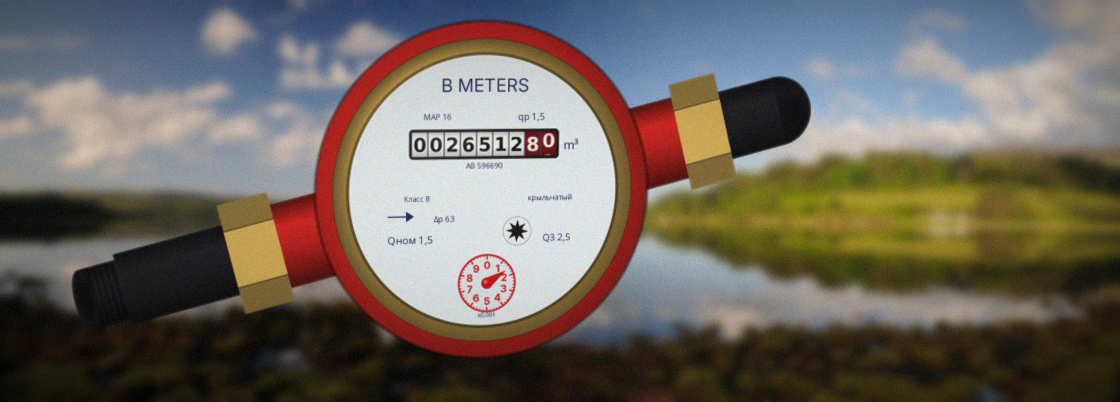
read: value=26512.801 unit=m³
